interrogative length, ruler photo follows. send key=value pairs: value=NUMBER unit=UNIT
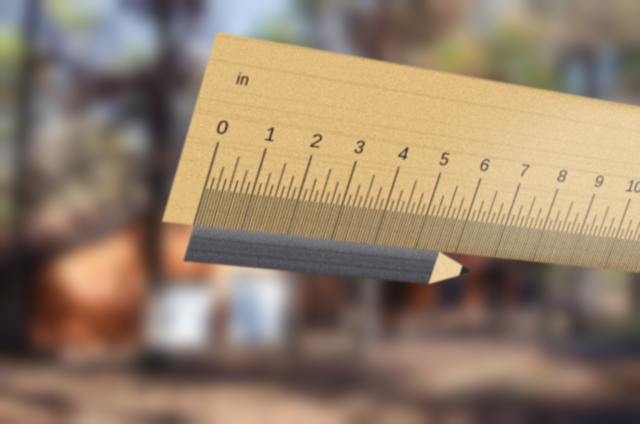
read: value=6.5 unit=in
